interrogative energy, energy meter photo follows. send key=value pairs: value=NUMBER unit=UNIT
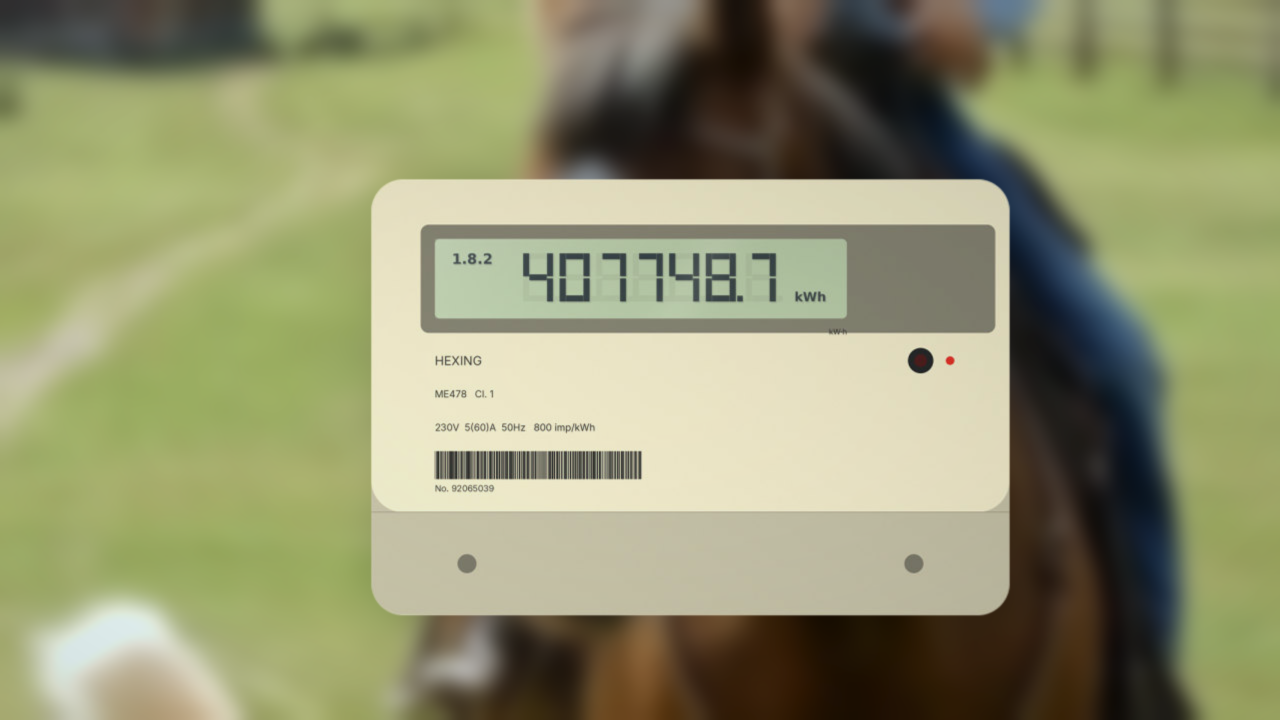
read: value=407748.7 unit=kWh
